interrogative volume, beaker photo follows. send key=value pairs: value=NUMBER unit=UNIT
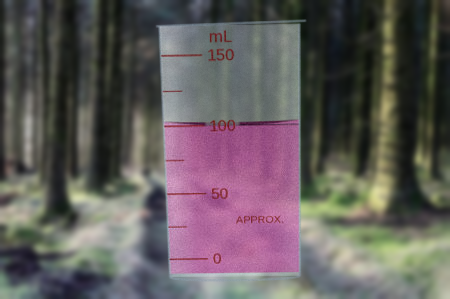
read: value=100 unit=mL
